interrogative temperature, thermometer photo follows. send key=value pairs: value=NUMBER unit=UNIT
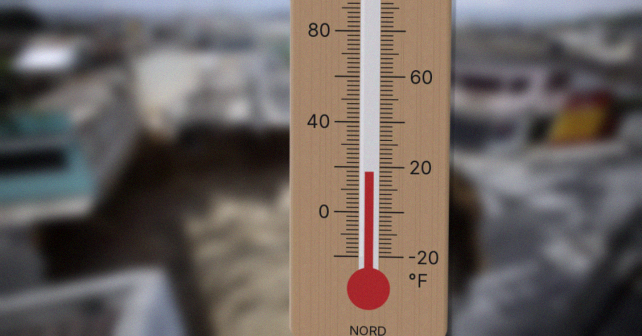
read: value=18 unit=°F
